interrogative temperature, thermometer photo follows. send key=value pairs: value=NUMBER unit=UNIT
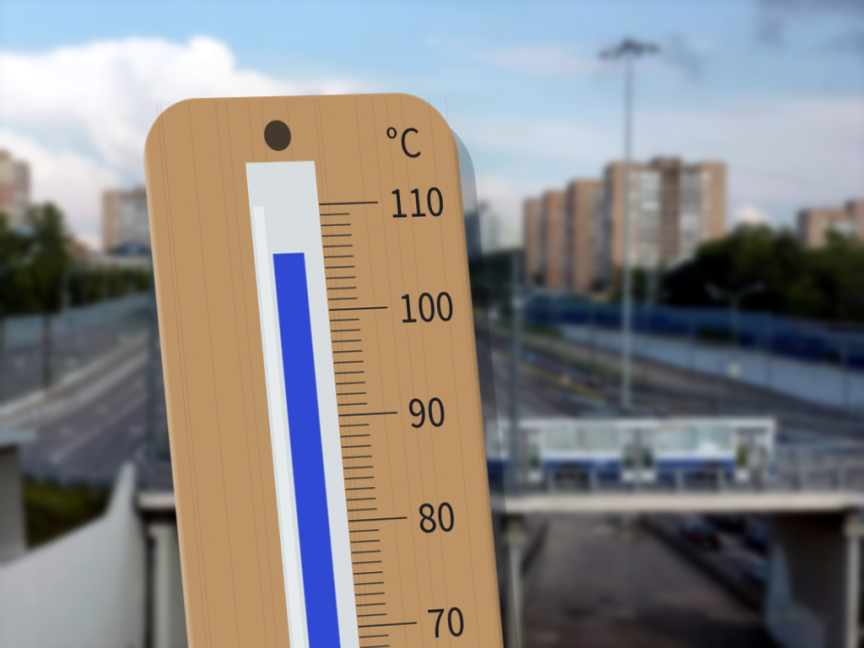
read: value=105.5 unit=°C
